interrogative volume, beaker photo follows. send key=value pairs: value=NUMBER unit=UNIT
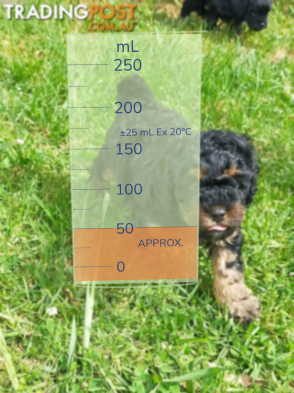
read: value=50 unit=mL
